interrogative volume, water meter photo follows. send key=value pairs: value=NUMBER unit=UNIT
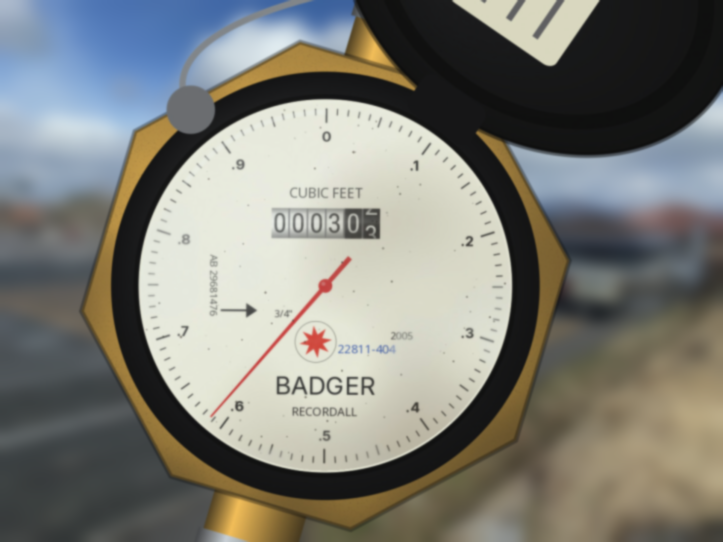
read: value=302.61 unit=ft³
